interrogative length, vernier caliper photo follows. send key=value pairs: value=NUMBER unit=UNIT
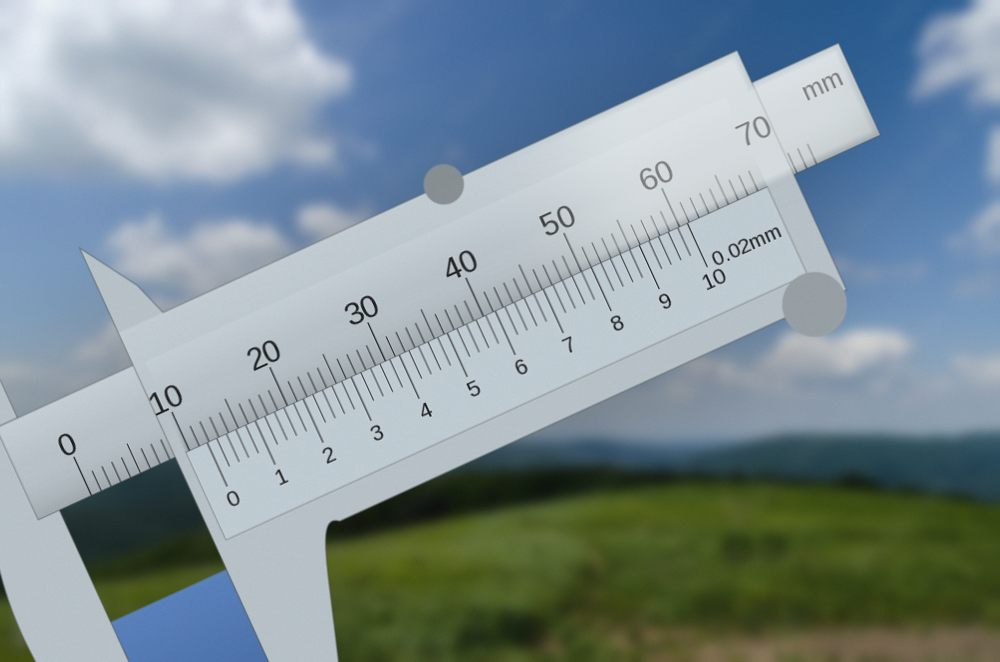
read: value=11.8 unit=mm
